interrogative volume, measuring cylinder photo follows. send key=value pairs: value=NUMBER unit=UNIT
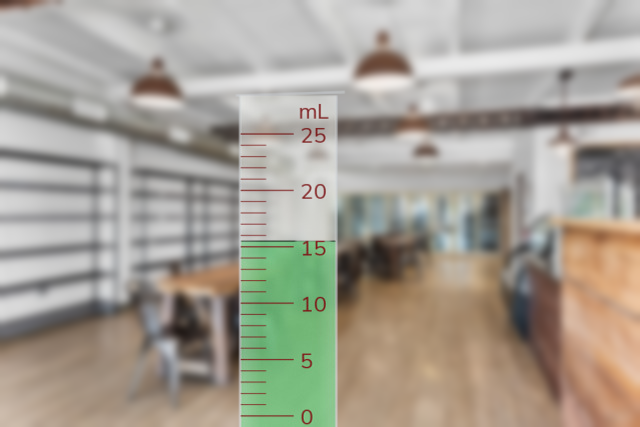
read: value=15.5 unit=mL
